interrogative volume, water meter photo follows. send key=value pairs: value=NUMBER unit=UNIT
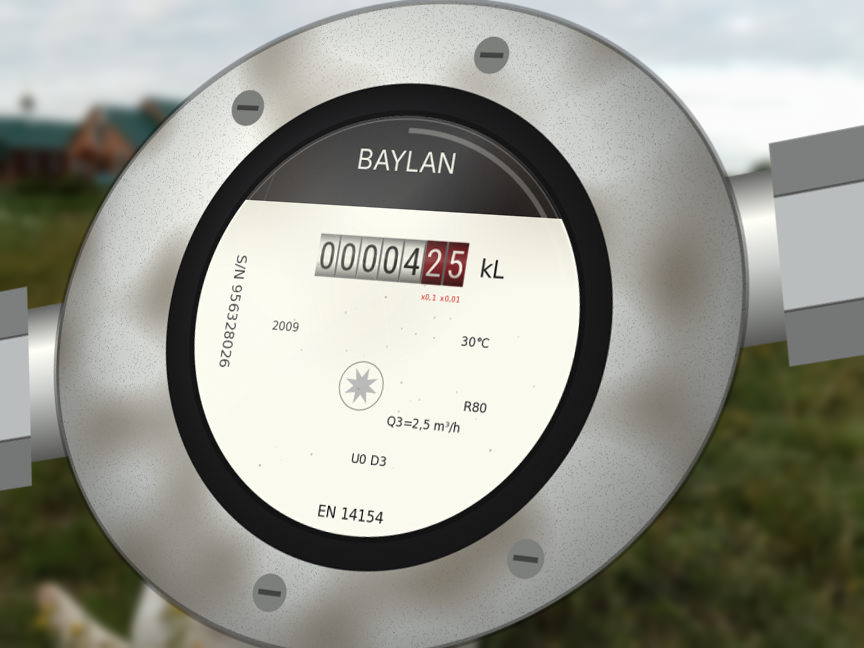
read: value=4.25 unit=kL
